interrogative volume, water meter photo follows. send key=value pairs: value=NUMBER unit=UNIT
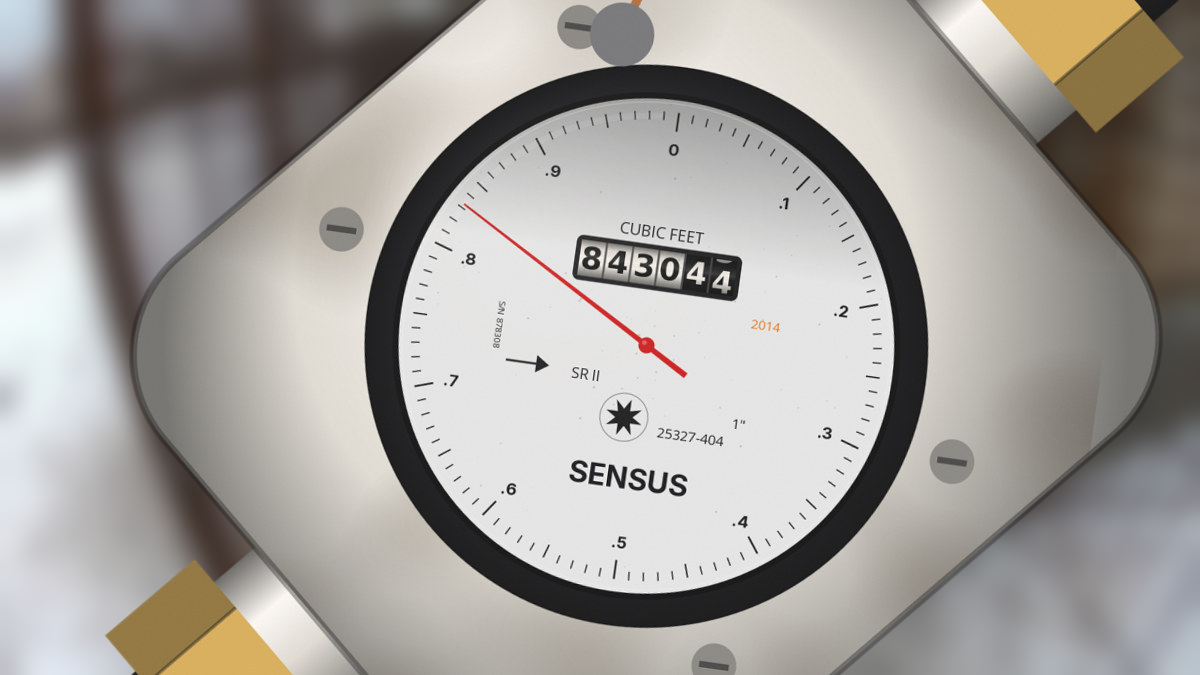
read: value=843043.83 unit=ft³
